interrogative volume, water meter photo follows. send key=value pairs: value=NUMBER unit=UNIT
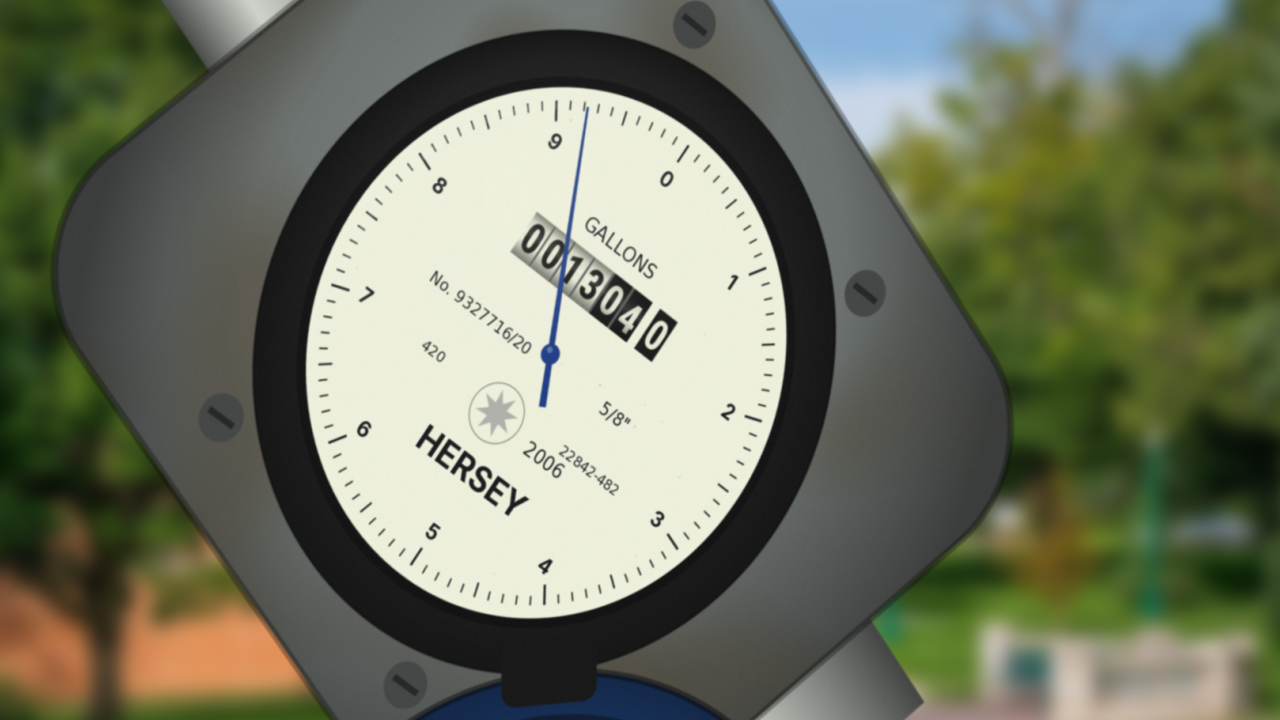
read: value=13039.2 unit=gal
